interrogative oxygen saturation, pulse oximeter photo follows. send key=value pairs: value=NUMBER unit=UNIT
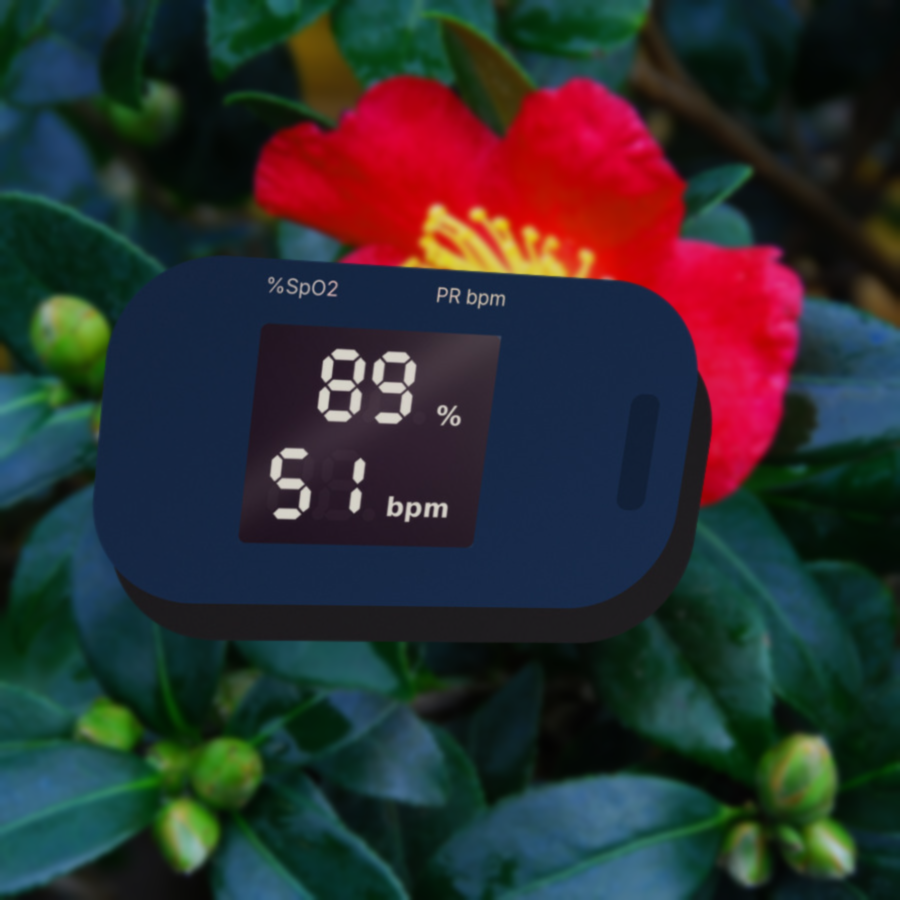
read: value=89 unit=%
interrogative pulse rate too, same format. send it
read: value=51 unit=bpm
